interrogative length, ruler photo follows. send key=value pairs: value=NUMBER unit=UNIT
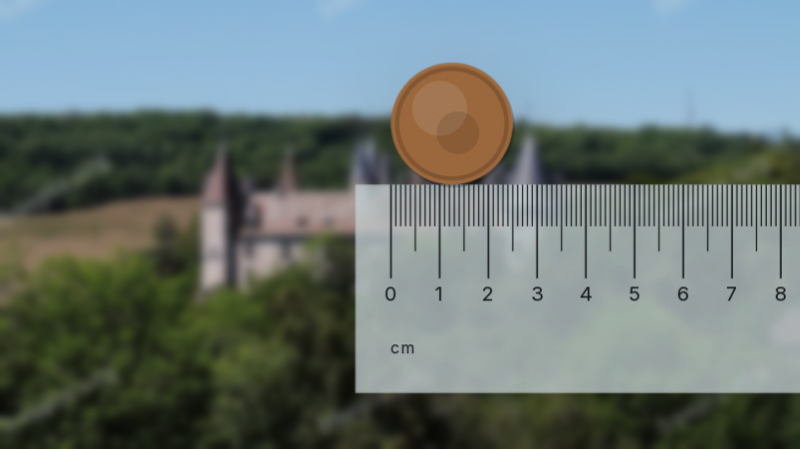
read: value=2.5 unit=cm
